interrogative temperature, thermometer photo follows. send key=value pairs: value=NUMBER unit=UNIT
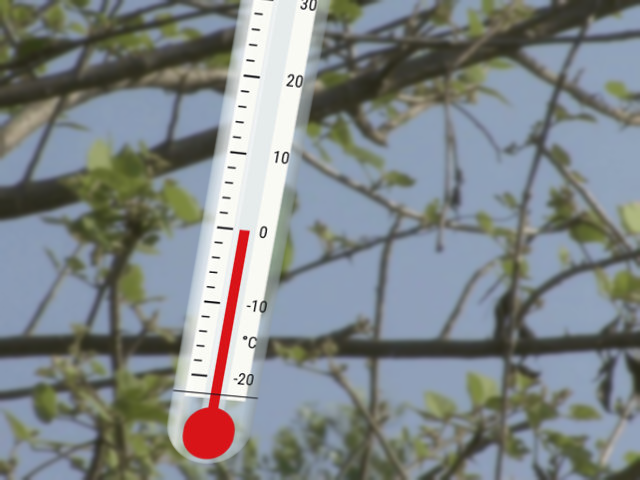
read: value=0 unit=°C
